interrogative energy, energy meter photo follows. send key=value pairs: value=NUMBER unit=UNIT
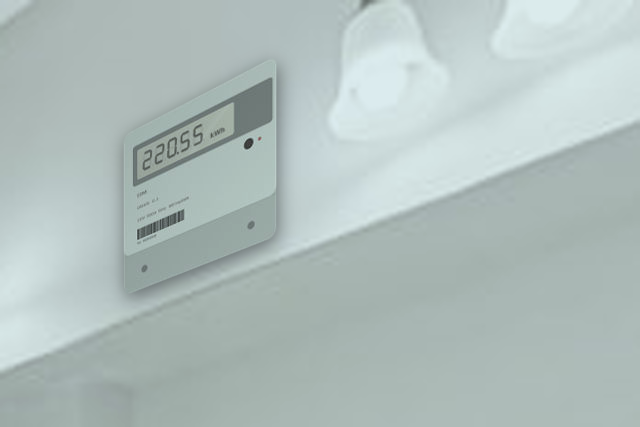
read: value=220.55 unit=kWh
